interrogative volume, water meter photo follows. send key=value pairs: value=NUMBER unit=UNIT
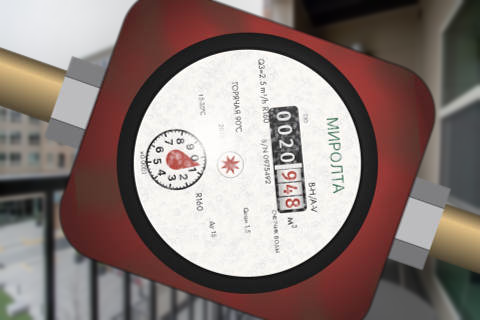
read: value=20.9480 unit=m³
